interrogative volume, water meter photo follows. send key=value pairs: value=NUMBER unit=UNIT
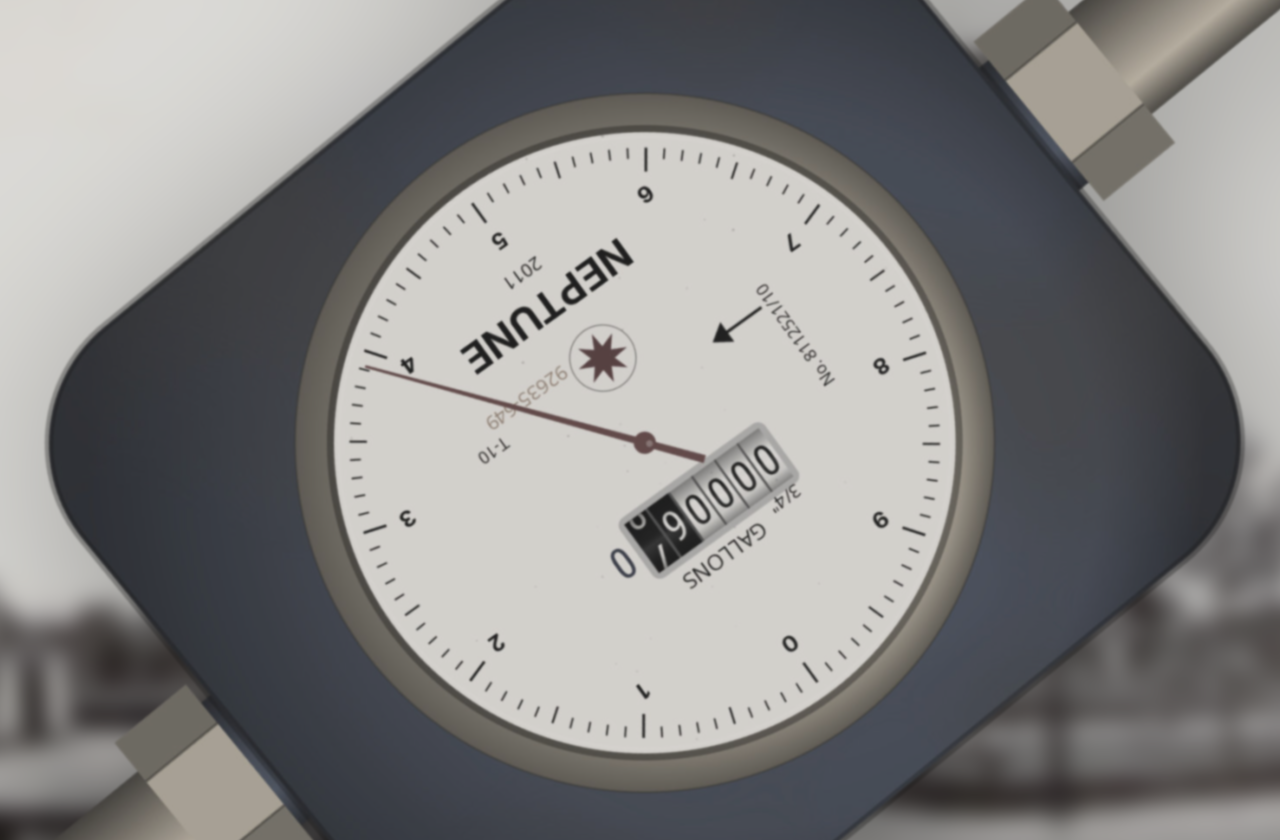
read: value=673.9 unit=gal
